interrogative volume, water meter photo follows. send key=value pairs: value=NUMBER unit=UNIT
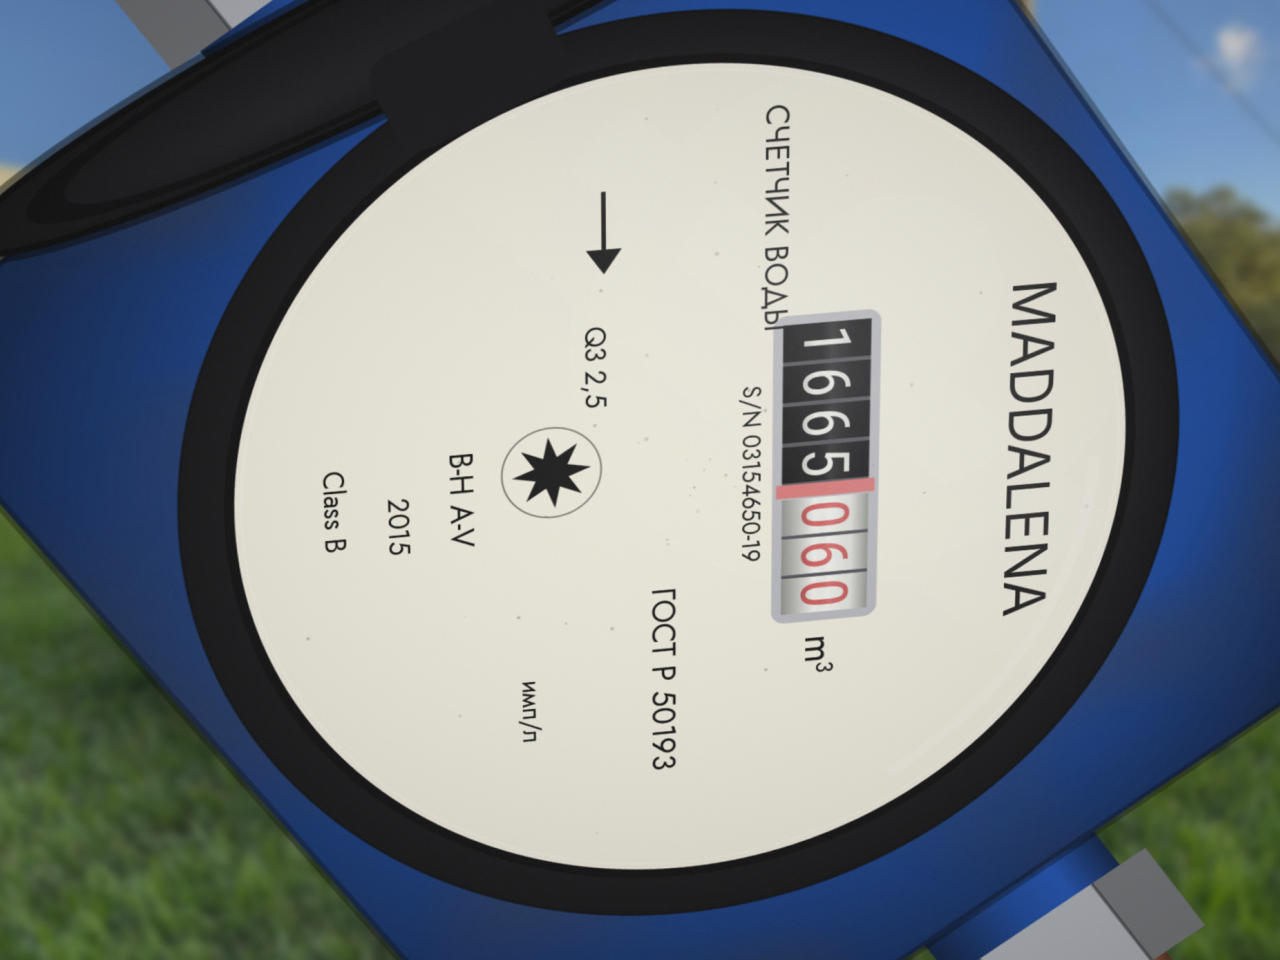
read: value=1665.060 unit=m³
